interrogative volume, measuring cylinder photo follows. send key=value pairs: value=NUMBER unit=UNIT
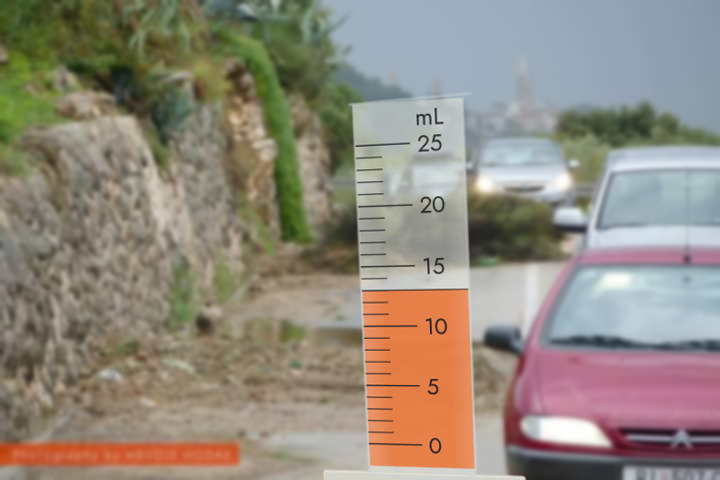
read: value=13 unit=mL
